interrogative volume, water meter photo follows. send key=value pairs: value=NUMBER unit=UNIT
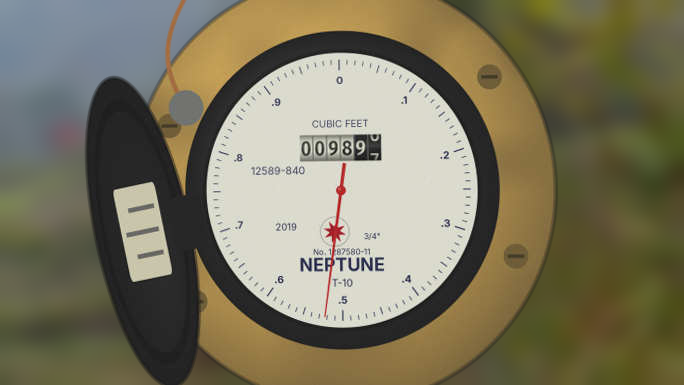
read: value=9896.52 unit=ft³
